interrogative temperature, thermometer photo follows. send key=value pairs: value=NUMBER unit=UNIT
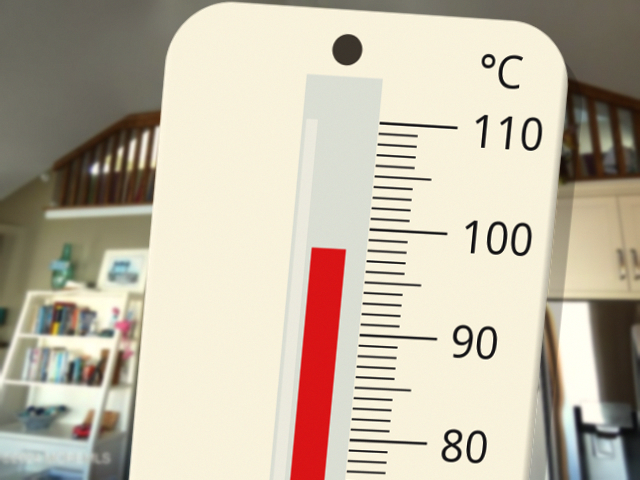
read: value=98 unit=°C
